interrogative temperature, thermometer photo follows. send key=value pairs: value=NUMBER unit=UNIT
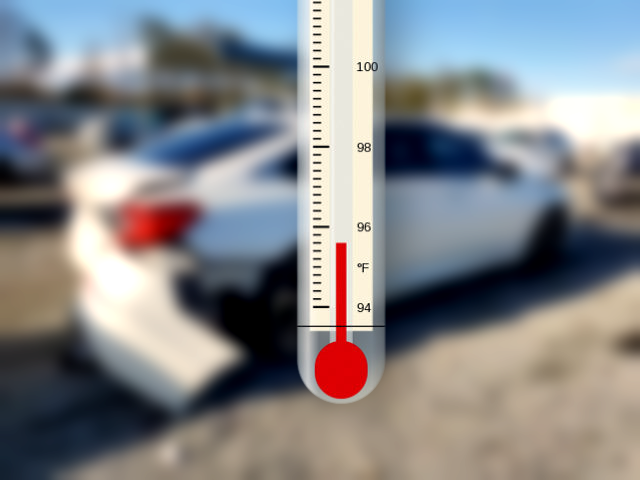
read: value=95.6 unit=°F
